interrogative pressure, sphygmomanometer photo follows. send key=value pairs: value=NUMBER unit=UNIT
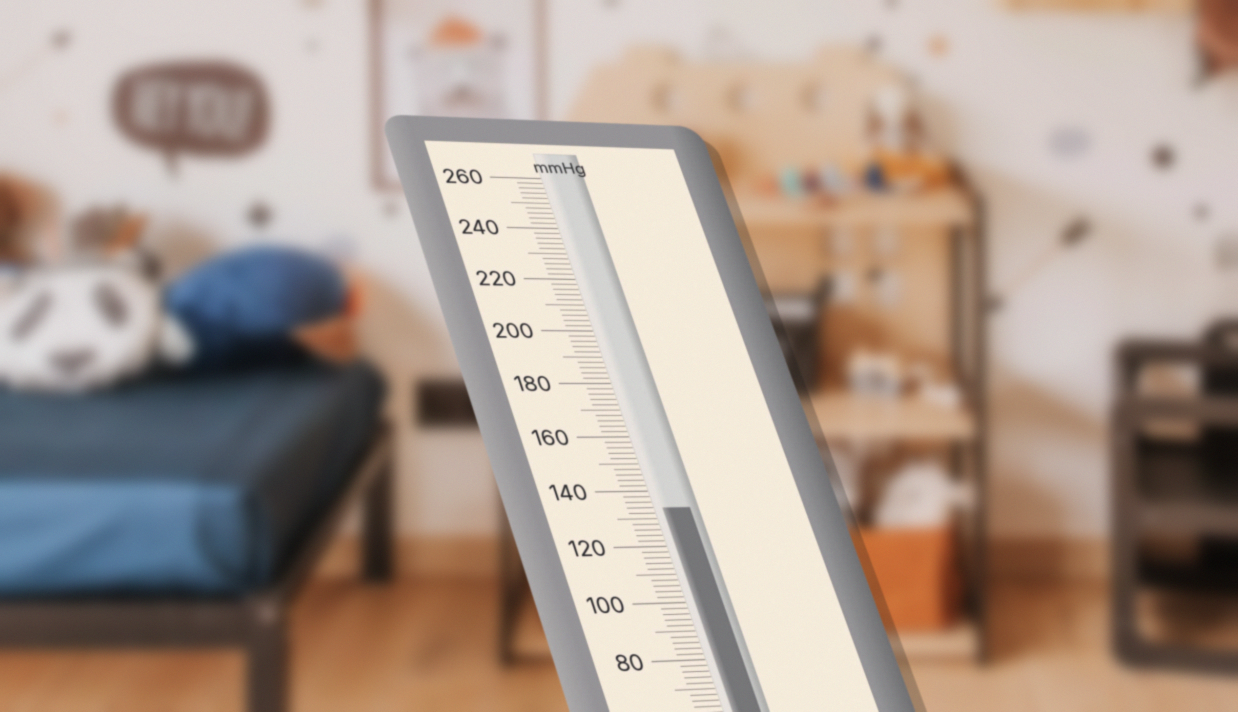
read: value=134 unit=mmHg
